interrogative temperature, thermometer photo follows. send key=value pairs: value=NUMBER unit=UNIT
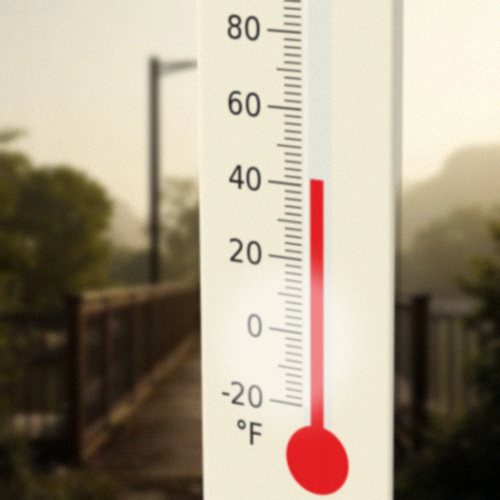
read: value=42 unit=°F
